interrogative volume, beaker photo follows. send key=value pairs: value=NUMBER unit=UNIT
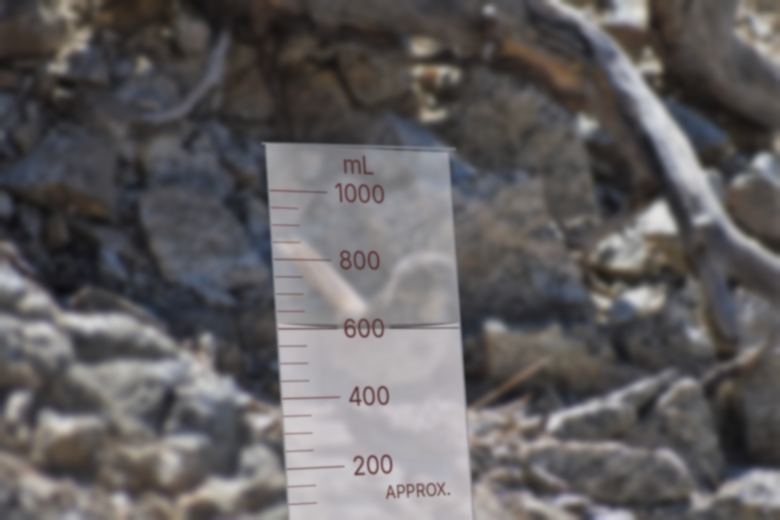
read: value=600 unit=mL
